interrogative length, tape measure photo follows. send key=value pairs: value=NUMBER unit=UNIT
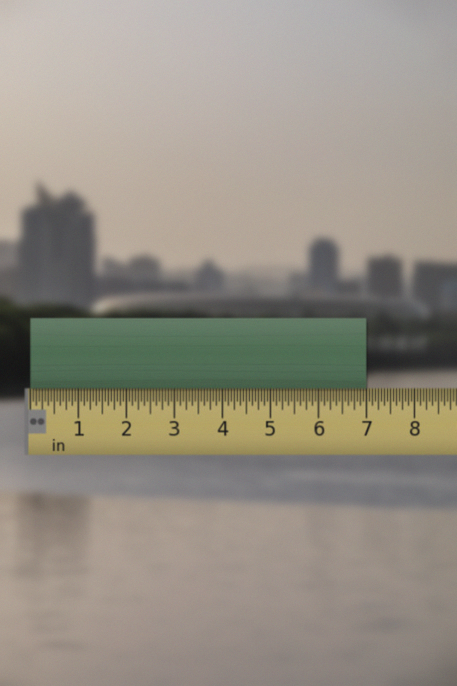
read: value=7 unit=in
